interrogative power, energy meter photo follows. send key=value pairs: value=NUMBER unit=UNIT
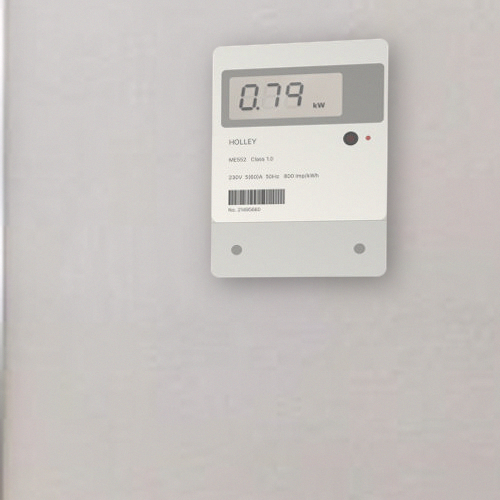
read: value=0.79 unit=kW
